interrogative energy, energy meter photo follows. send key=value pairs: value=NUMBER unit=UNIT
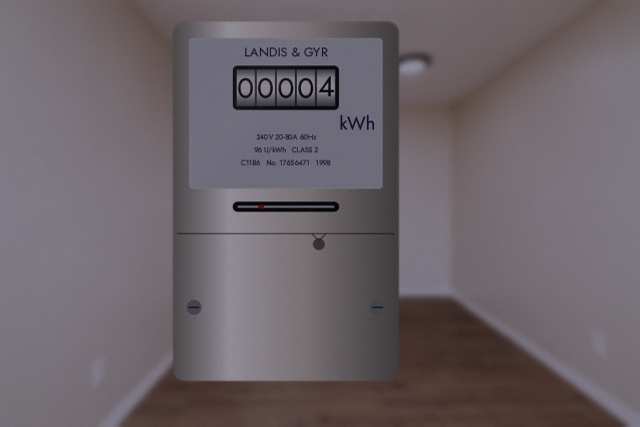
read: value=4 unit=kWh
